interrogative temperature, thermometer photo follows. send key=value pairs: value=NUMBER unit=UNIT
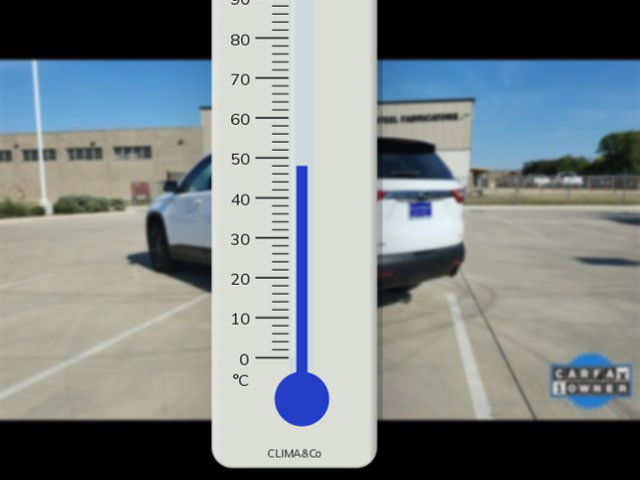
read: value=48 unit=°C
